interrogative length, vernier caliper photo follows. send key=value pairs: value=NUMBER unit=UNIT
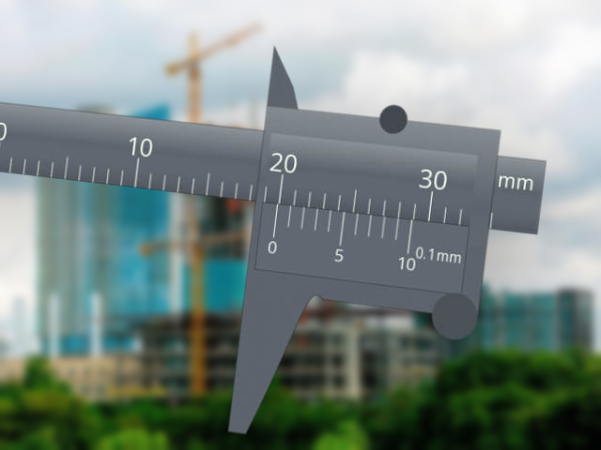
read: value=19.9 unit=mm
